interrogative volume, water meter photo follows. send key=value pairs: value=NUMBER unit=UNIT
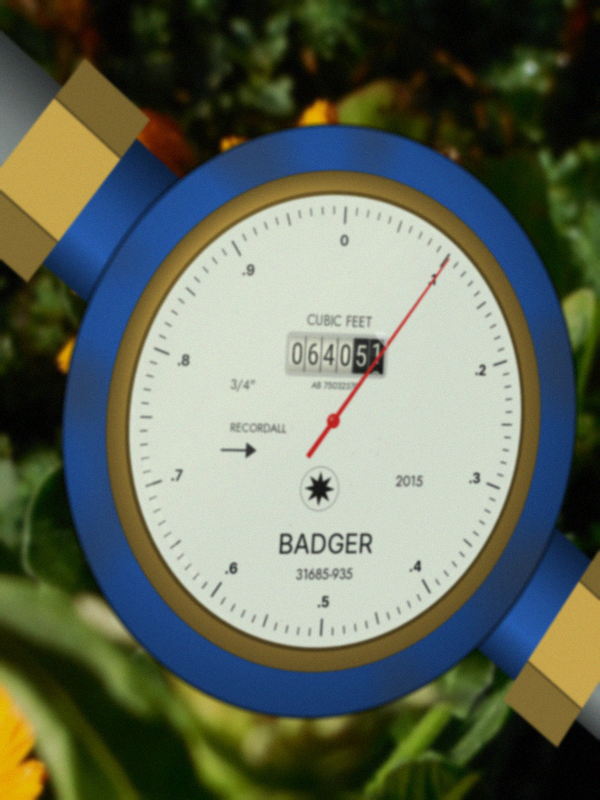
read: value=64051.10 unit=ft³
